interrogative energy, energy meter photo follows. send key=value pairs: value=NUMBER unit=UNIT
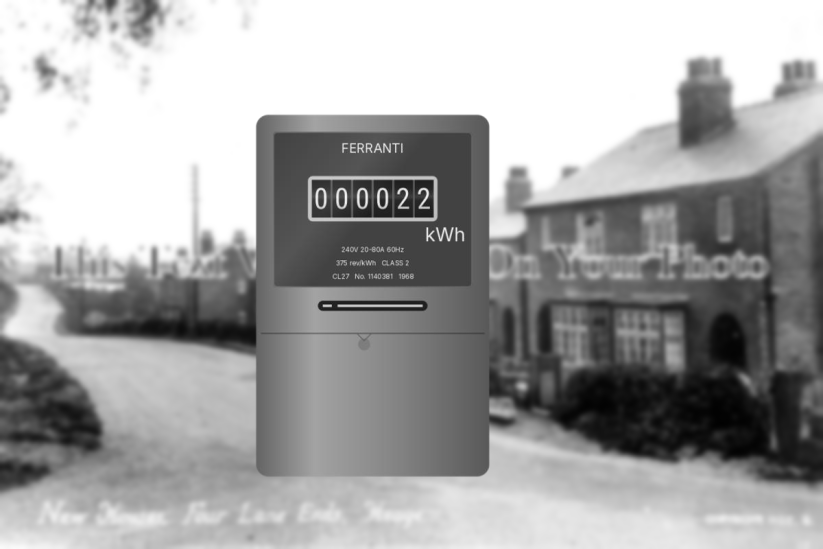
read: value=22 unit=kWh
